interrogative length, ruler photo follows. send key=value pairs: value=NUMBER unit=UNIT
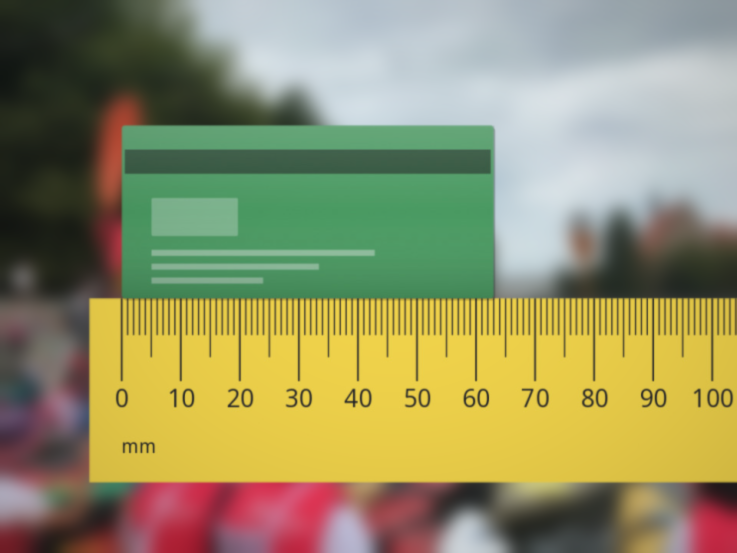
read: value=63 unit=mm
